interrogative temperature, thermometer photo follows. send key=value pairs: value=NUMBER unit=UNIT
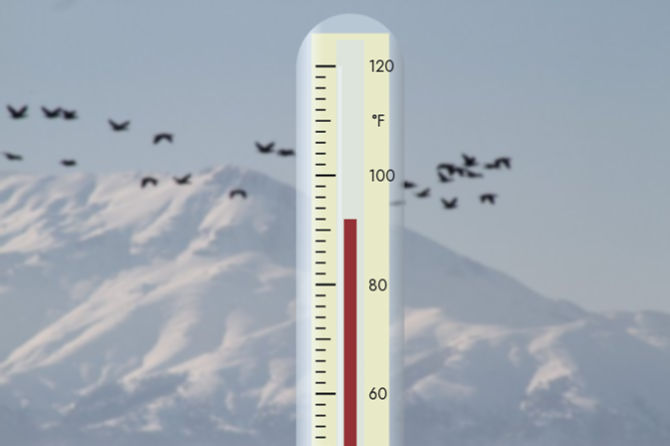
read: value=92 unit=°F
